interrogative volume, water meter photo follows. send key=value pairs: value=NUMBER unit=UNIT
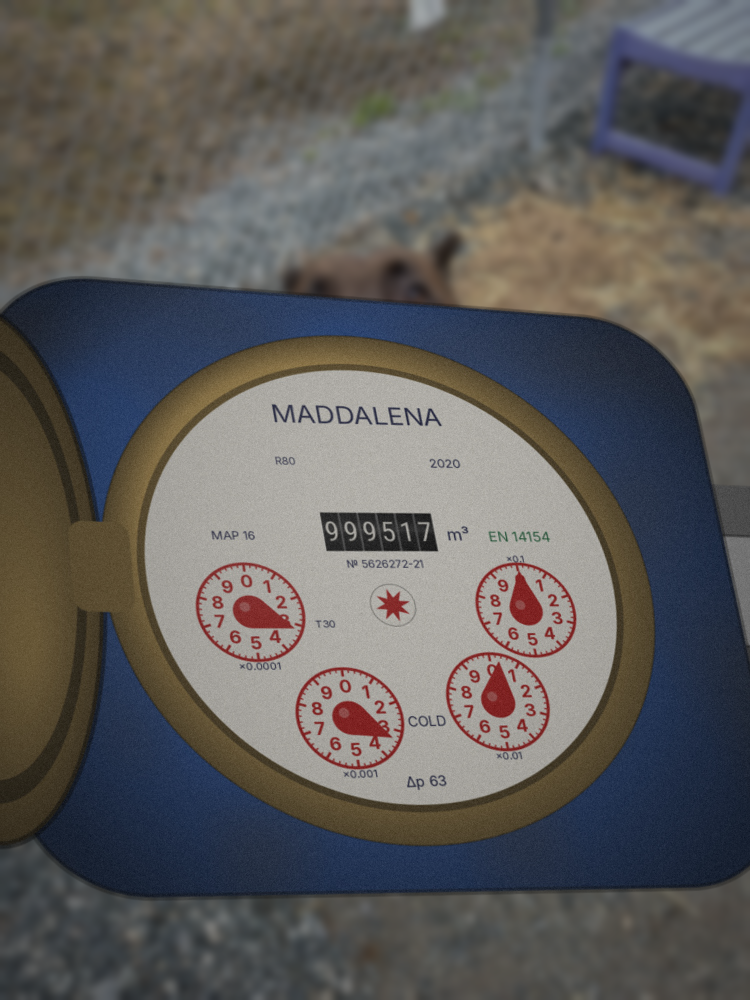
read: value=999517.0033 unit=m³
